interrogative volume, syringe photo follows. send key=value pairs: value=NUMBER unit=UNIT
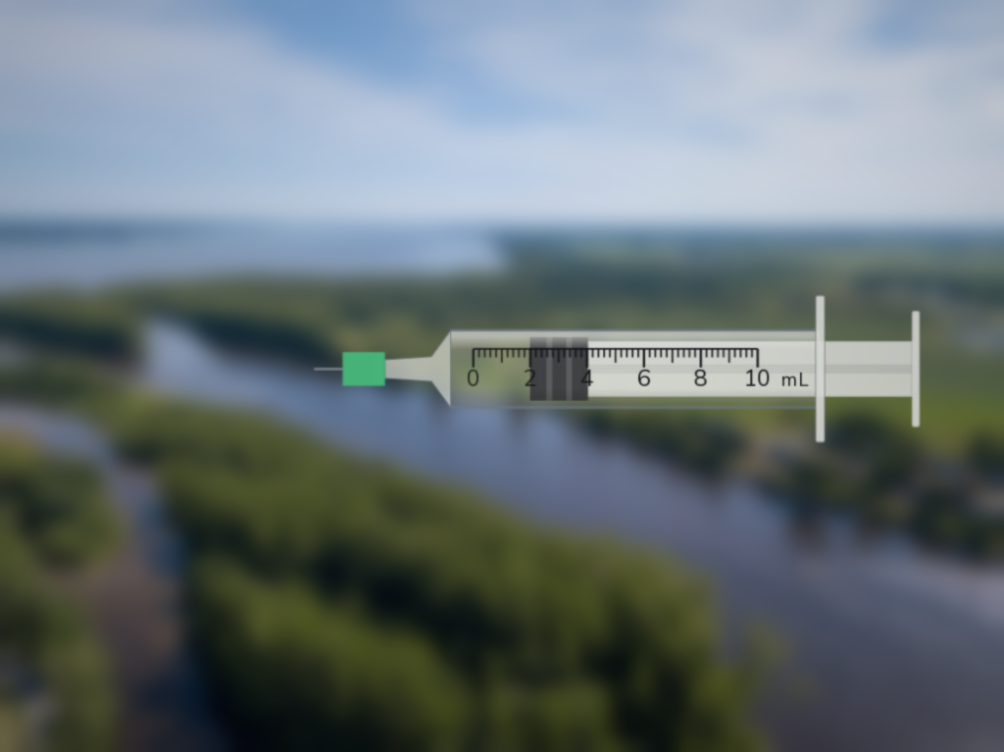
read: value=2 unit=mL
